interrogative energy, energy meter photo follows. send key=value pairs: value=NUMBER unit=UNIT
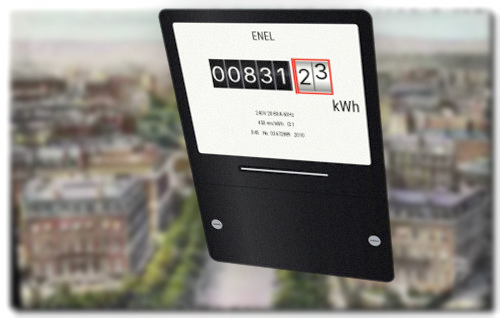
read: value=831.23 unit=kWh
